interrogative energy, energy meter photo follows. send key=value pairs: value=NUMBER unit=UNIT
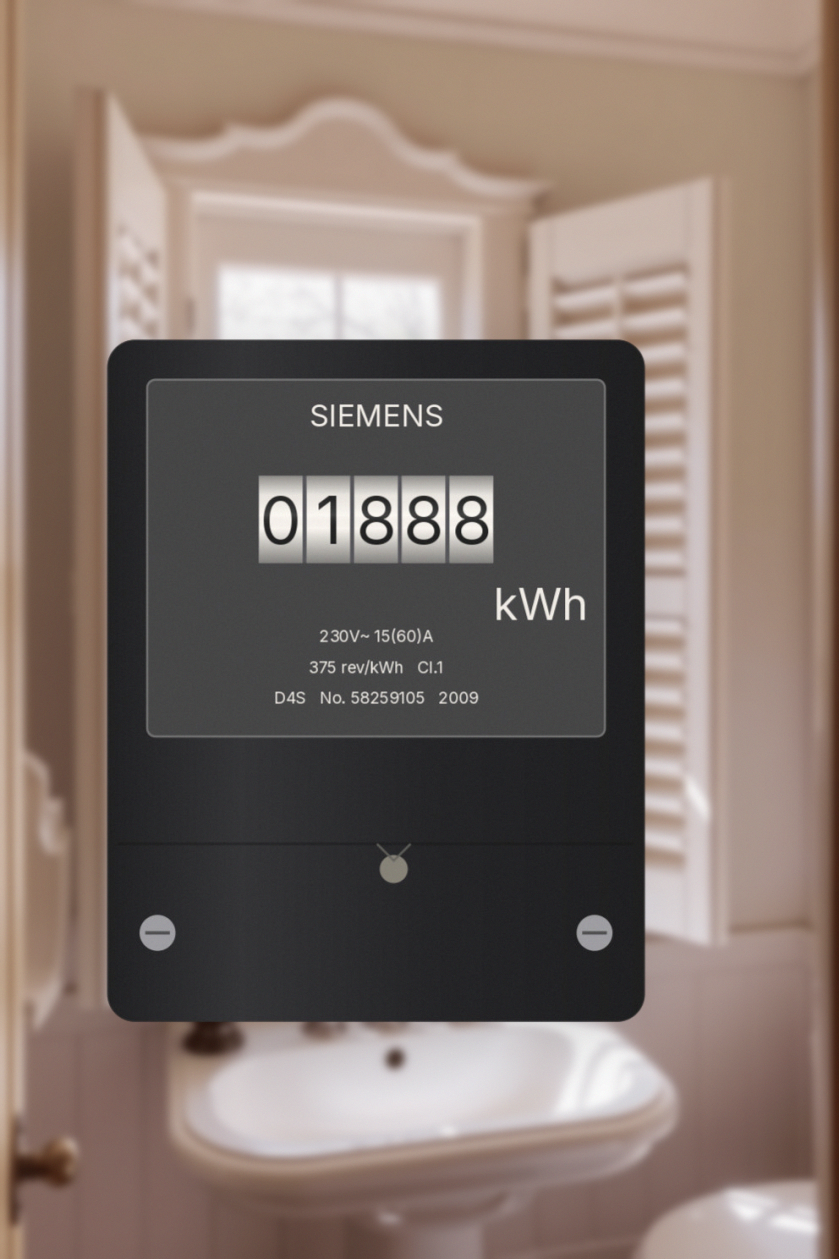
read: value=1888 unit=kWh
